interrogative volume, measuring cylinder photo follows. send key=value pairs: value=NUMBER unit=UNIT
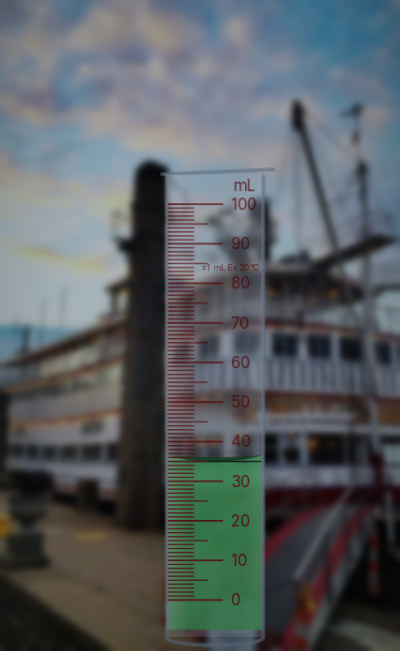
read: value=35 unit=mL
